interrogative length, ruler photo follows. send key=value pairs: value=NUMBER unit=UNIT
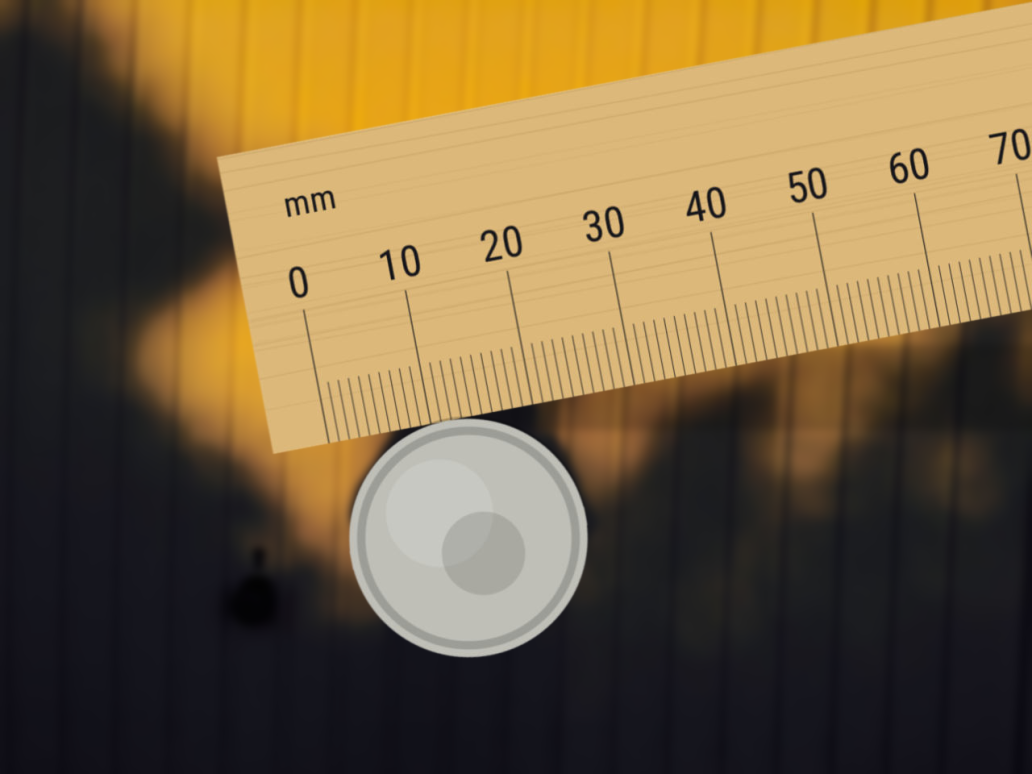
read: value=23 unit=mm
